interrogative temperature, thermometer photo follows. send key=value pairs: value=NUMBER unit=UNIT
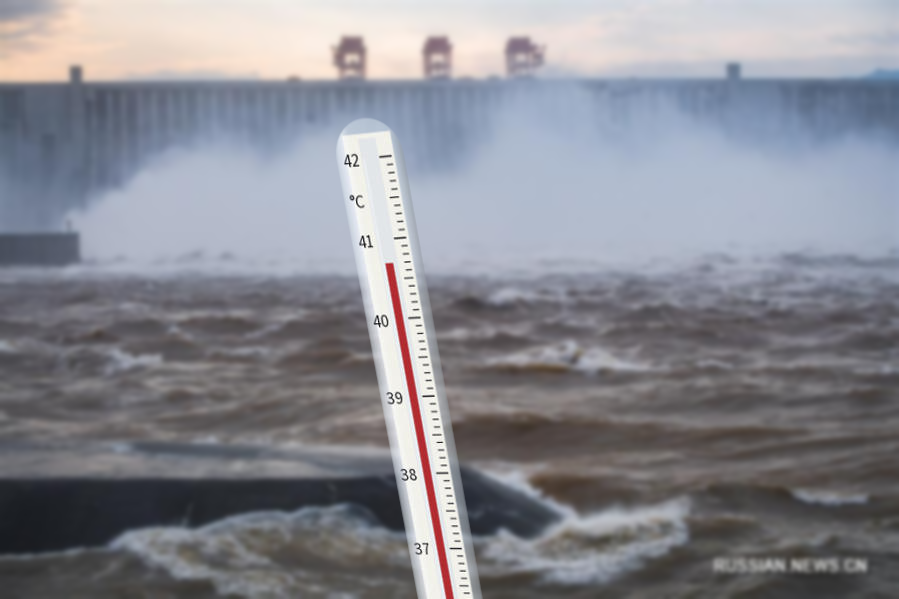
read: value=40.7 unit=°C
